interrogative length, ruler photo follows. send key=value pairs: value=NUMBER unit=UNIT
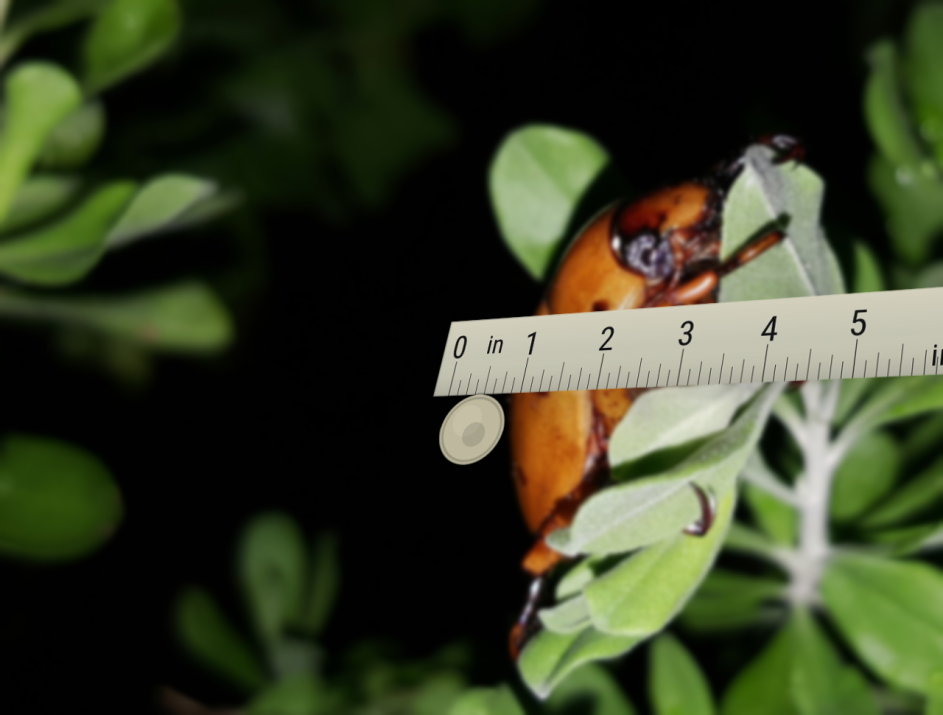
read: value=0.875 unit=in
